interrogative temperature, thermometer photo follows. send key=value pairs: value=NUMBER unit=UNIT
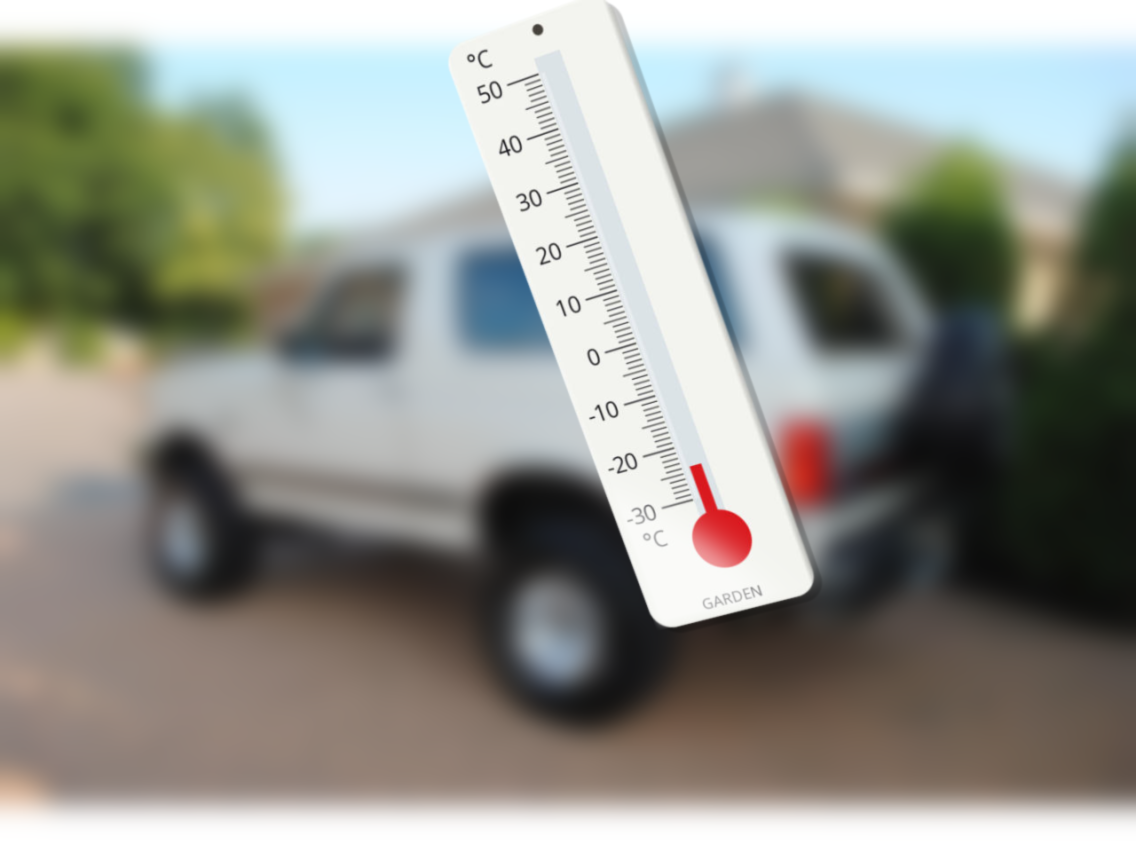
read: value=-24 unit=°C
